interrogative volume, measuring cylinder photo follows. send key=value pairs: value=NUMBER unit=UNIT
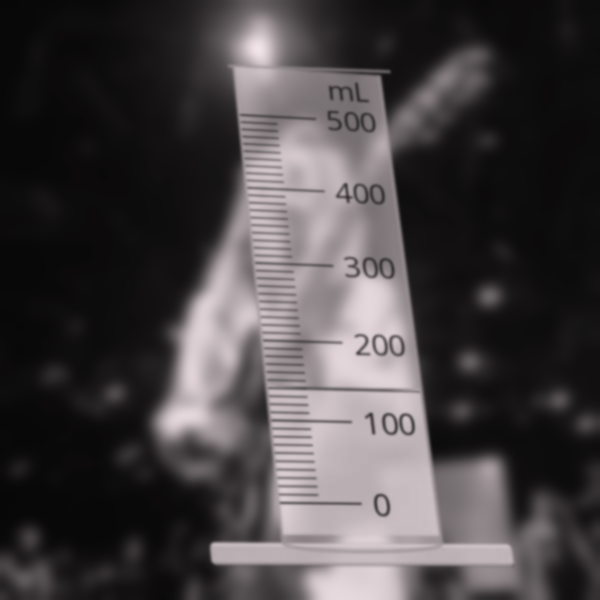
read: value=140 unit=mL
